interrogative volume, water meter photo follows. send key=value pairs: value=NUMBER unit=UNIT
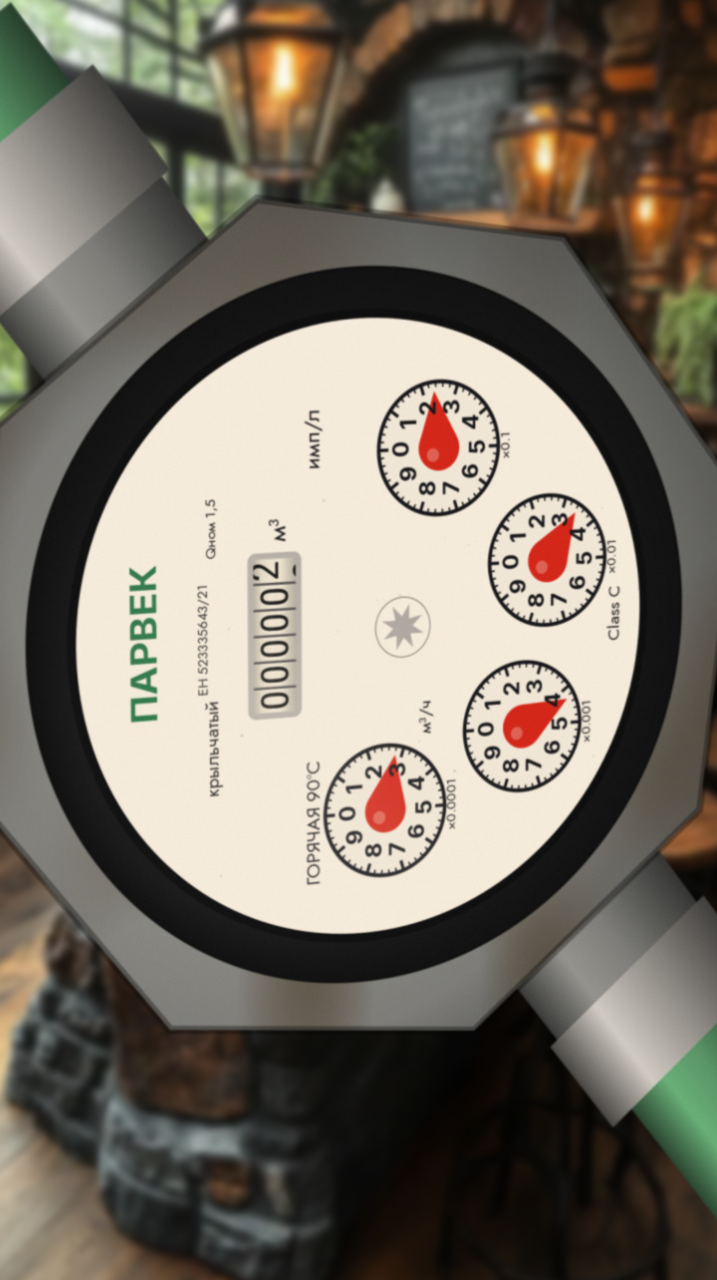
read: value=2.2342 unit=m³
